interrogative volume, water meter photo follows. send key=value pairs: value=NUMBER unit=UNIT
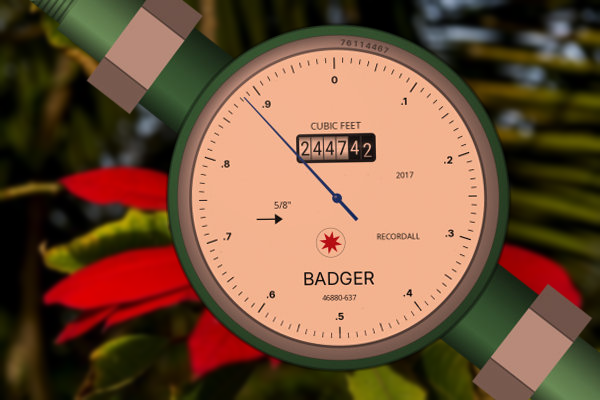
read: value=244741.88 unit=ft³
